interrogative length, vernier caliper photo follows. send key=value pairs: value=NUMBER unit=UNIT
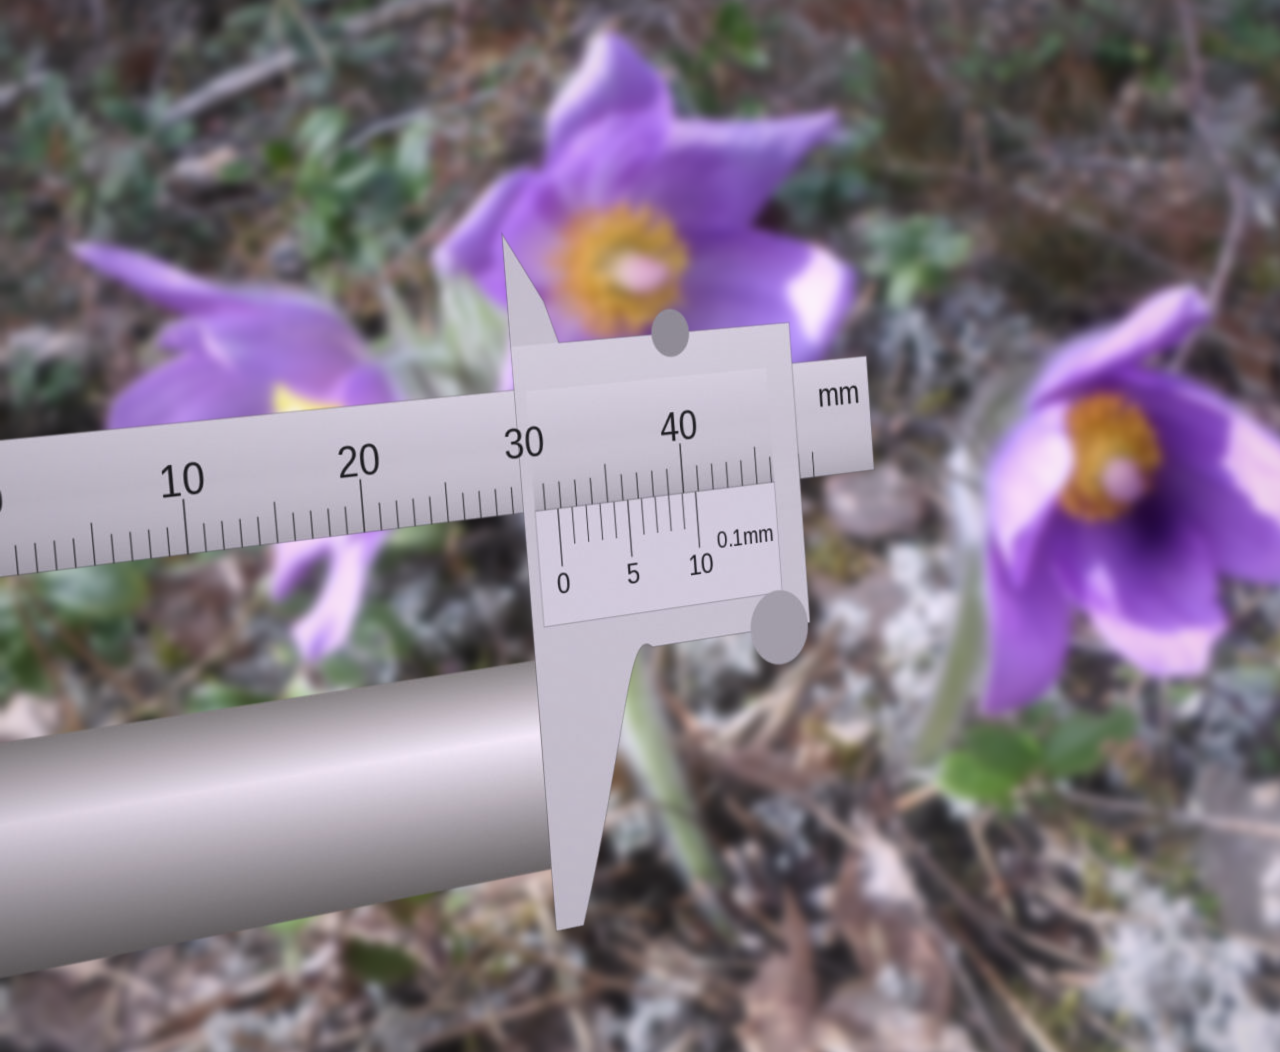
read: value=31.8 unit=mm
